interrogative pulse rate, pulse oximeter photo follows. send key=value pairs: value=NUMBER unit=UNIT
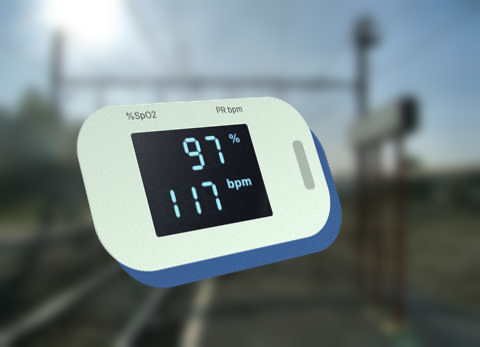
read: value=117 unit=bpm
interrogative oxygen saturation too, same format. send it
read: value=97 unit=%
